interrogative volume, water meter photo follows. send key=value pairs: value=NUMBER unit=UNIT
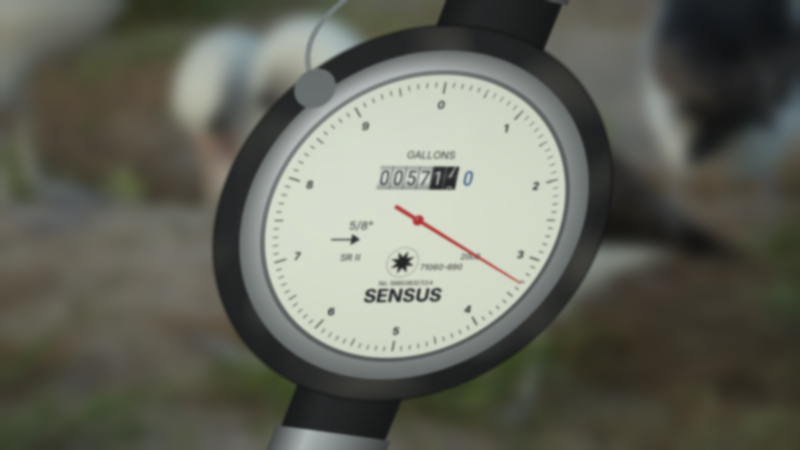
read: value=57173.3 unit=gal
